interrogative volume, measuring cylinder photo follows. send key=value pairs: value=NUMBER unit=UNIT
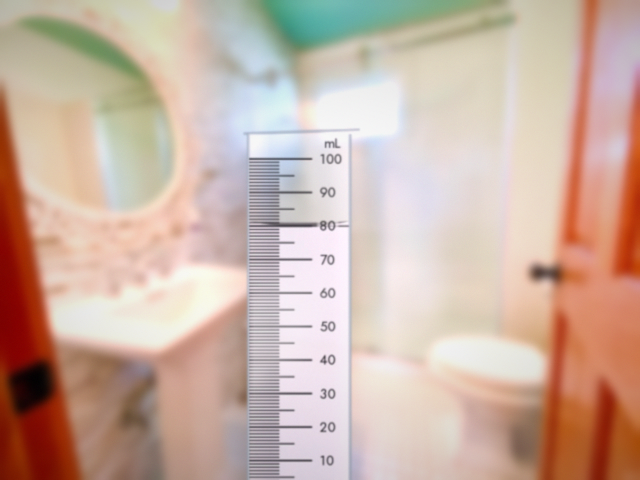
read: value=80 unit=mL
